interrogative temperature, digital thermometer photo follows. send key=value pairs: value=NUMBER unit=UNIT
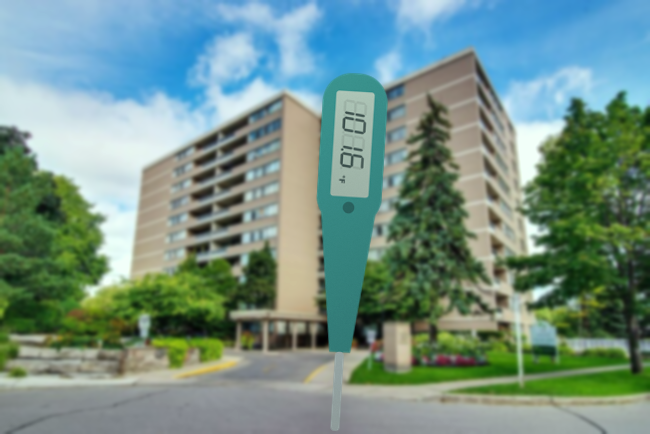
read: value=101.6 unit=°F
